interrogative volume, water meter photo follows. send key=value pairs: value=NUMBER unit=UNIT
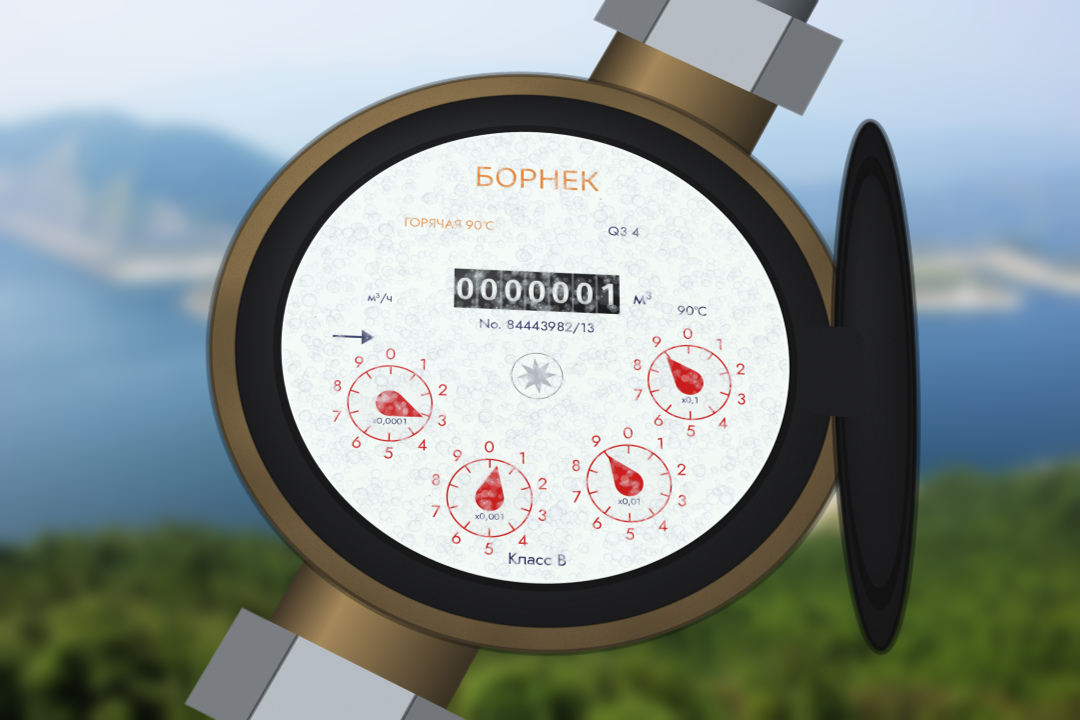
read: value=1.8903 unit=m³
